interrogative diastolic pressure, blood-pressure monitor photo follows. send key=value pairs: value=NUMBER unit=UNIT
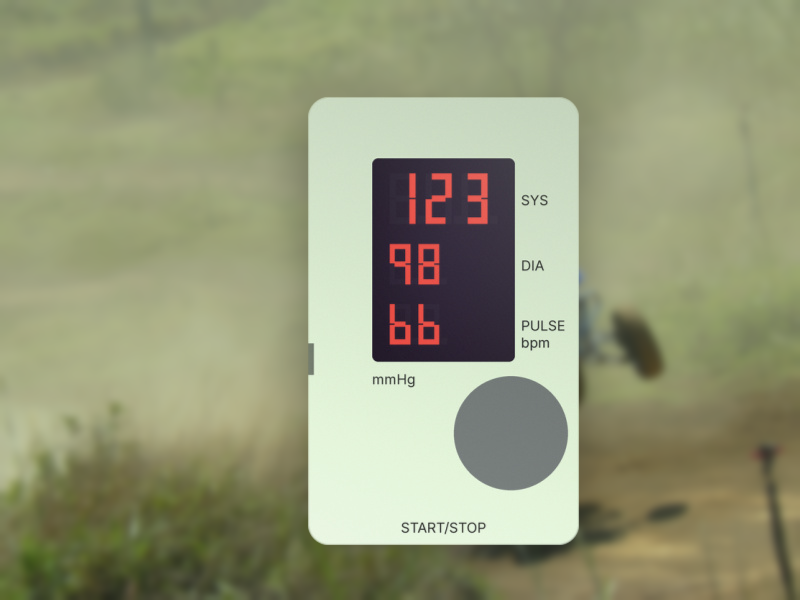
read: value=98 unit=mmHg
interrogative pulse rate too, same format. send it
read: value=66 unit=bpm
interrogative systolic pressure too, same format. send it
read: value=123 unit=mmHg
